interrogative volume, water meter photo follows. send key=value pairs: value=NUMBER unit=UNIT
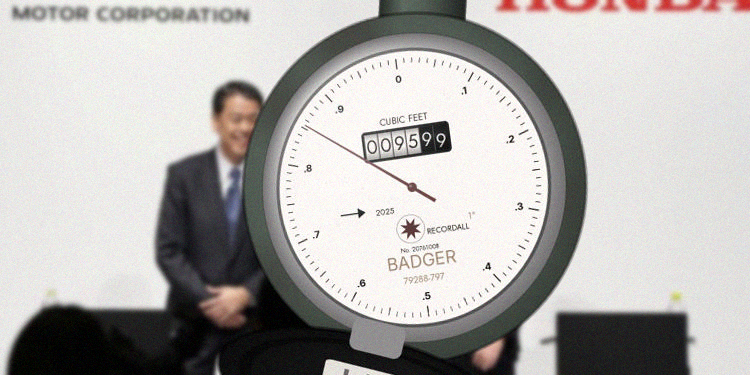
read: value=9598.85 unit=ft³
